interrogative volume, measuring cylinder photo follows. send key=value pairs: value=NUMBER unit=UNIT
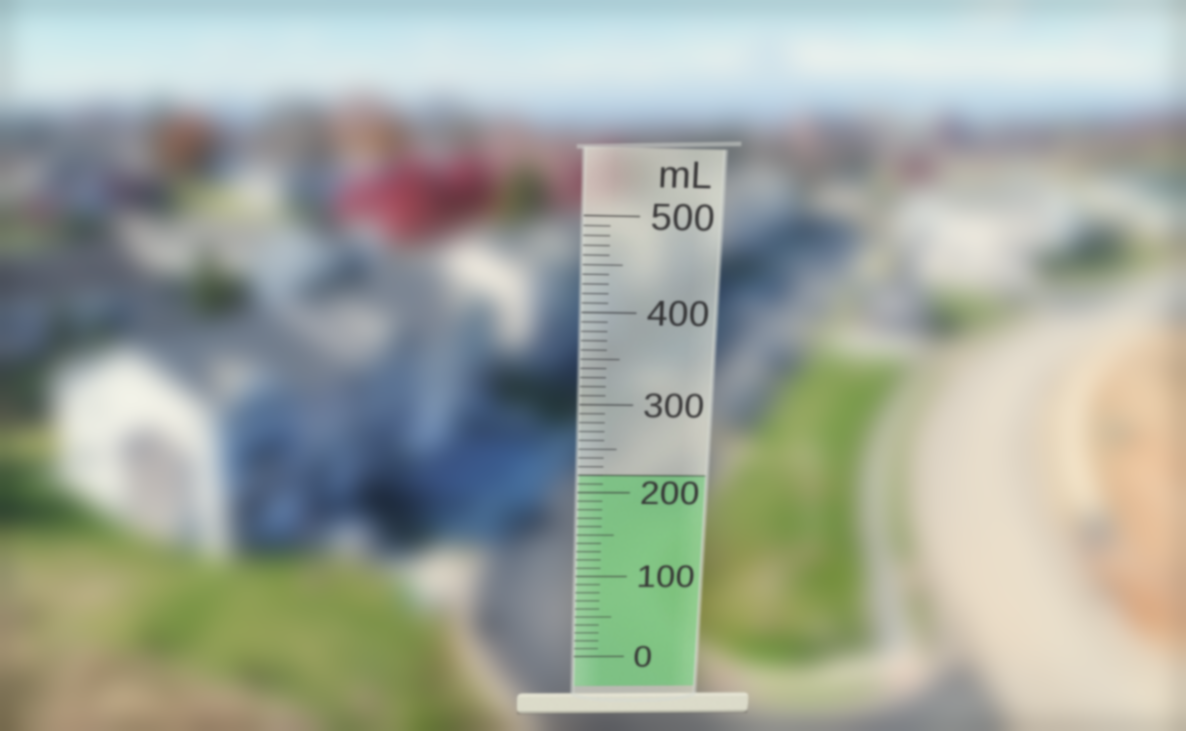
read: value=220 unit=mL
